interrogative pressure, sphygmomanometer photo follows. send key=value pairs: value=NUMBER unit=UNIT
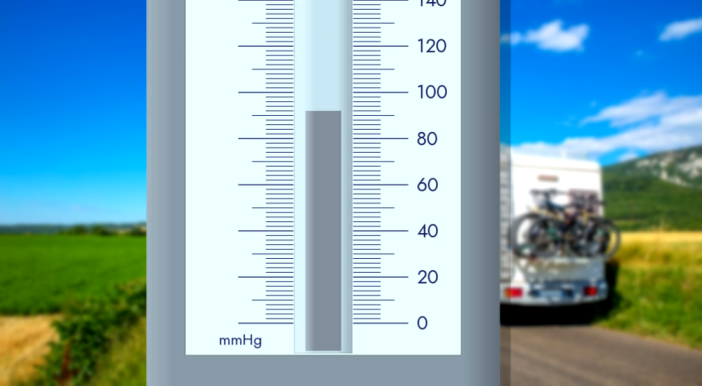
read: value=92 unit=mmHg
